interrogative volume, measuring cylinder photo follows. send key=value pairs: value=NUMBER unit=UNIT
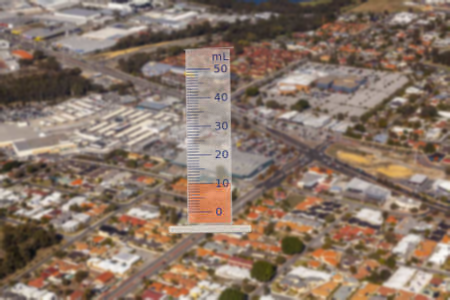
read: value=10 unit=mL
